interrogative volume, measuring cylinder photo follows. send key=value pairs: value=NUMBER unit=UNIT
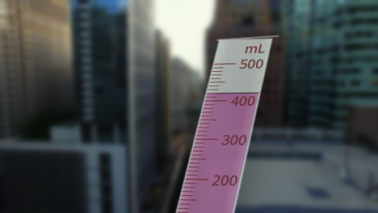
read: value=420 unit=mL
